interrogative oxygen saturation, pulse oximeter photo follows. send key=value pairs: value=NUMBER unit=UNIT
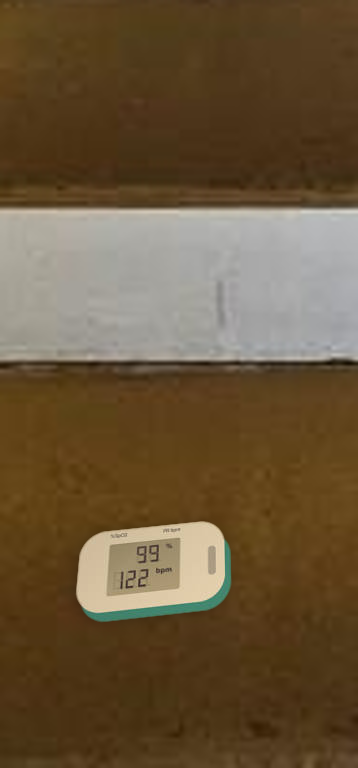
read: value=99 unit=%
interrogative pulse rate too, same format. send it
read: value=122 unit=bpm
